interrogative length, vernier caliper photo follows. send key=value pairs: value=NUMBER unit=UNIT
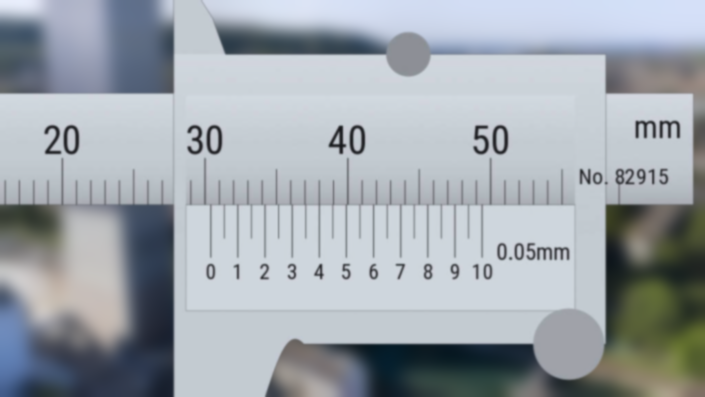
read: value=30.4 unit=mm
